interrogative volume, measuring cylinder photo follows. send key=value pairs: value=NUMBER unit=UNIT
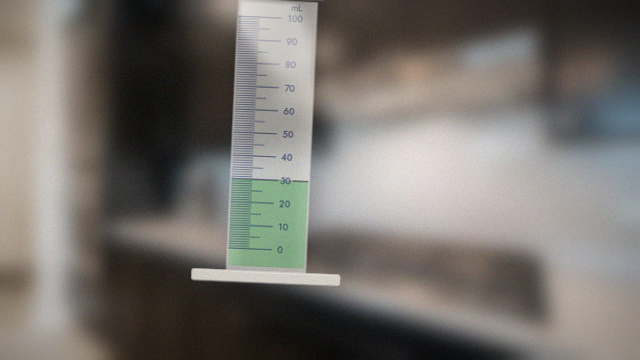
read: value=30 unit=mL
